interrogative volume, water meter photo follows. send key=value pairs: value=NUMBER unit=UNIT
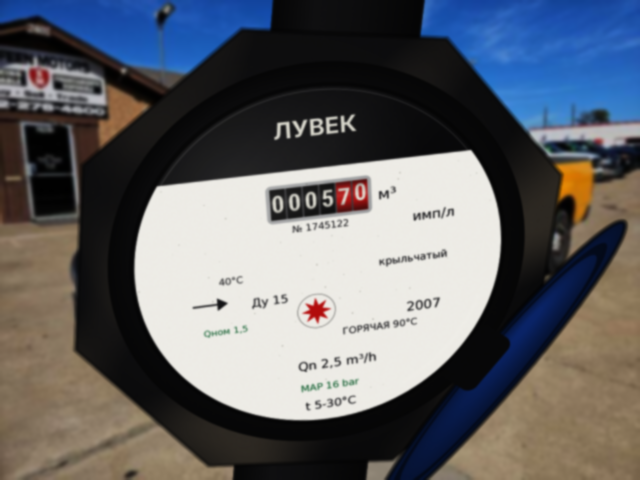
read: value=5.70 unit=m³
